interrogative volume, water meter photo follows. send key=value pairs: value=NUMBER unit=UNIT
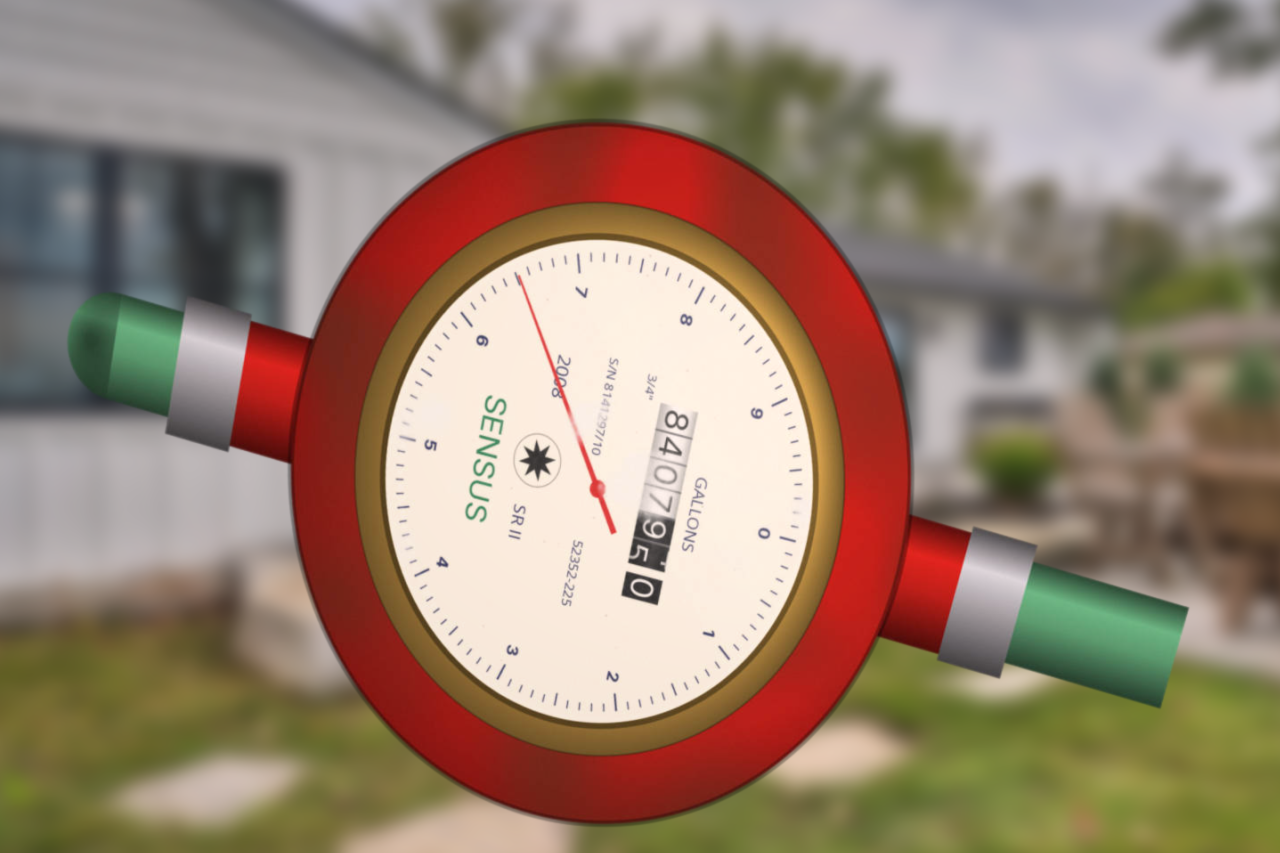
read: value=8407946.5 unit=gal
